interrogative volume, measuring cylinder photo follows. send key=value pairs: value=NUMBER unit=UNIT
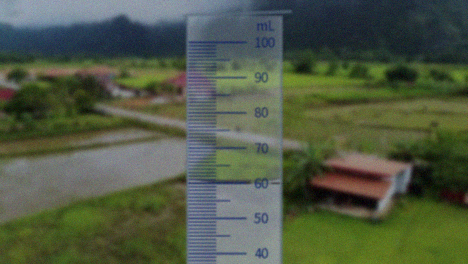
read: value=60 unit=mL
